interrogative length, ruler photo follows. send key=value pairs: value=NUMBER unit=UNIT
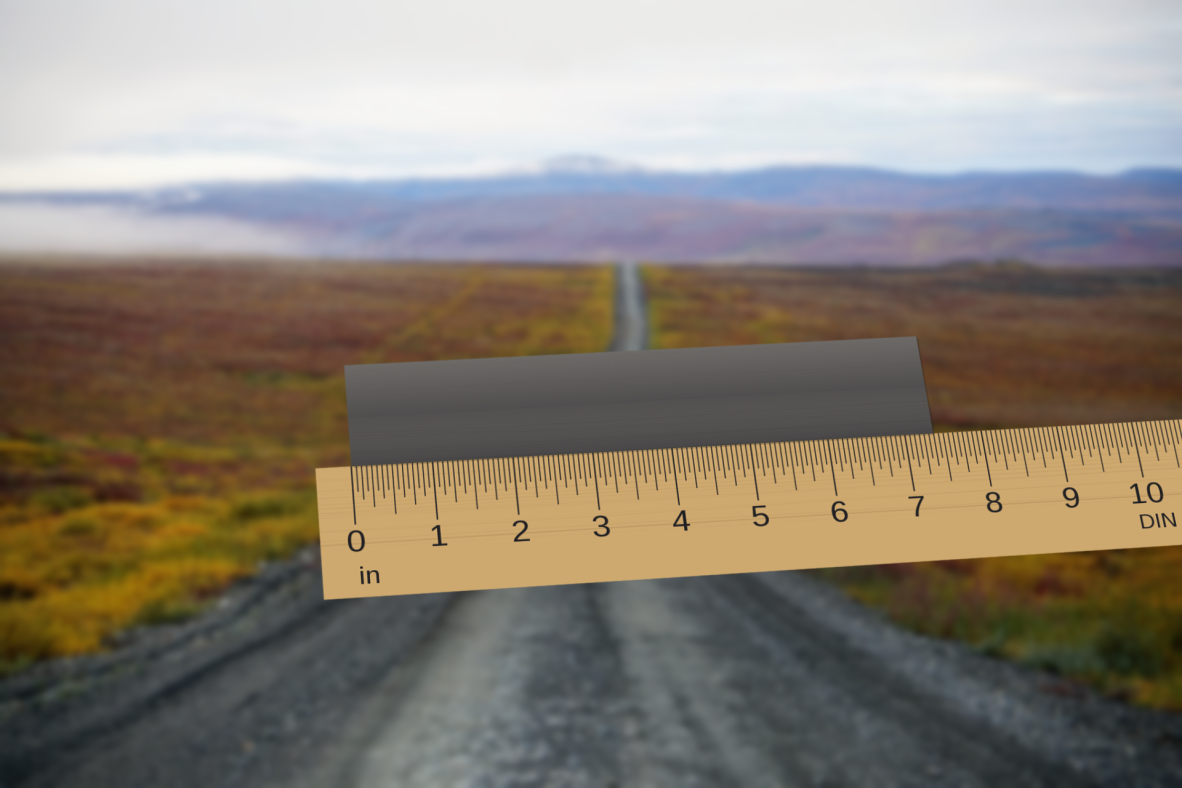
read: value=7.375 unit=in
